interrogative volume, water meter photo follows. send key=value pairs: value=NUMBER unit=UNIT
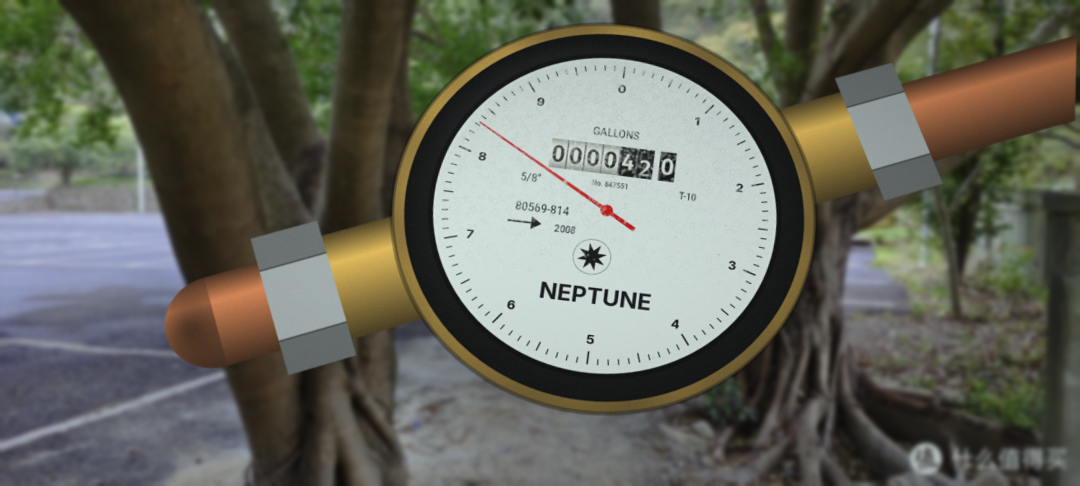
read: value=418.3 unit=gal
